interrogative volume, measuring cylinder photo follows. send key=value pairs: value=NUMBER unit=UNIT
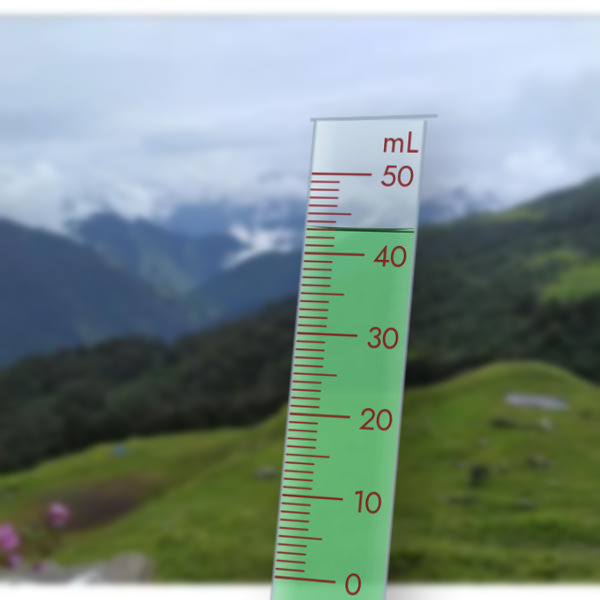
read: value=43 unit=mL
